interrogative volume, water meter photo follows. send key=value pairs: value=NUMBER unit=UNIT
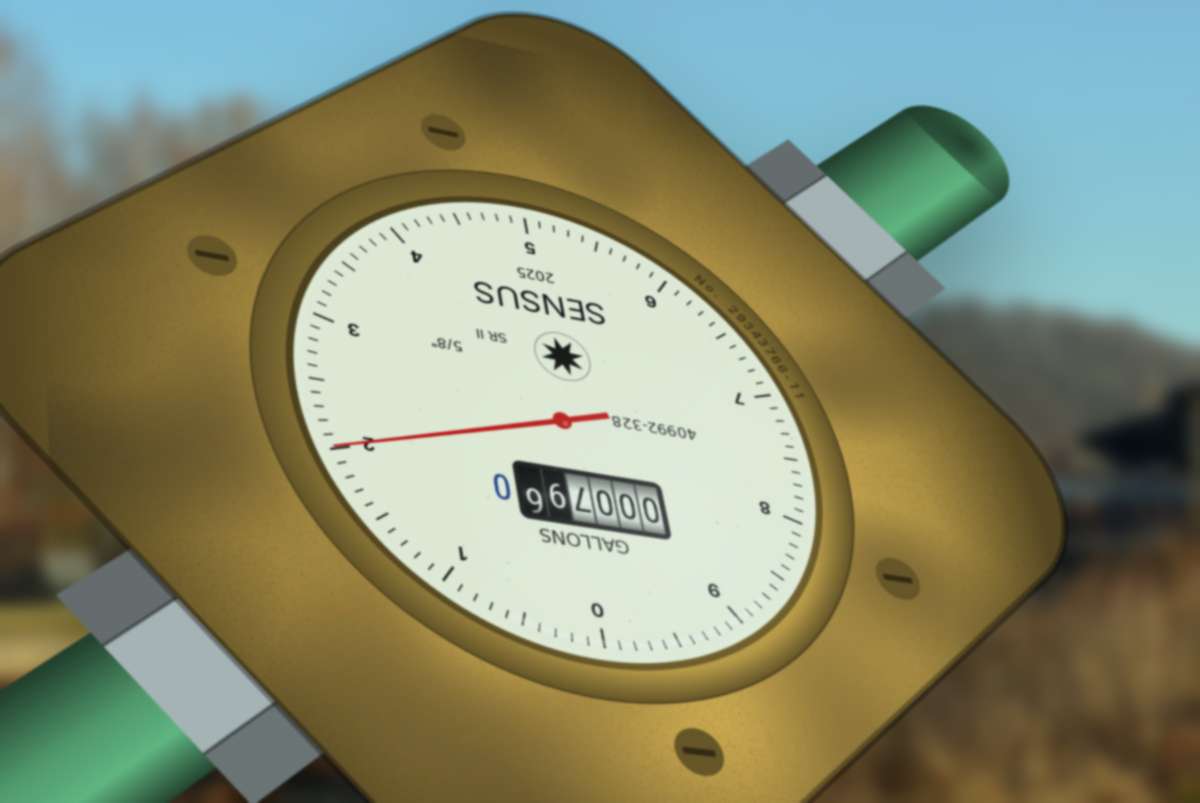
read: value=7962.0 unit=gal
